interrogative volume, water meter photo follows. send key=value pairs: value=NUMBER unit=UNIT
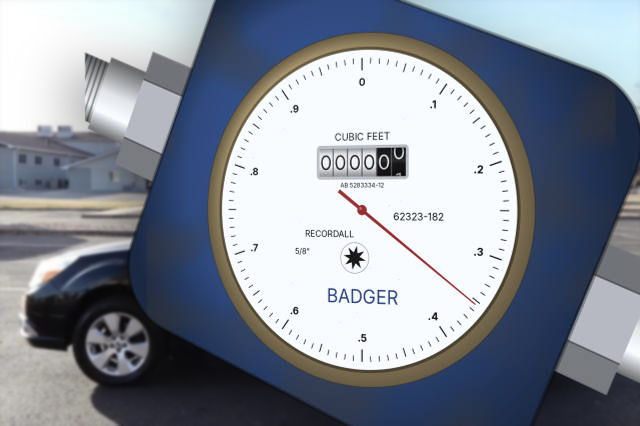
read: value=0.35 unit=ft³
